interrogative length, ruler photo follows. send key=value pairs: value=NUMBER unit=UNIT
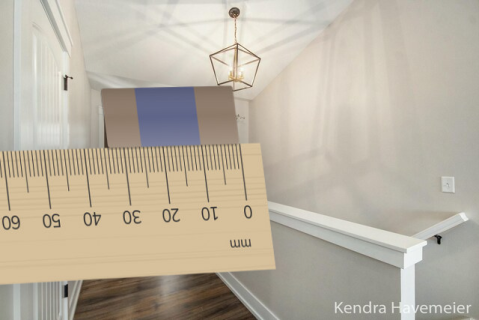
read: value=34 unit=mm
